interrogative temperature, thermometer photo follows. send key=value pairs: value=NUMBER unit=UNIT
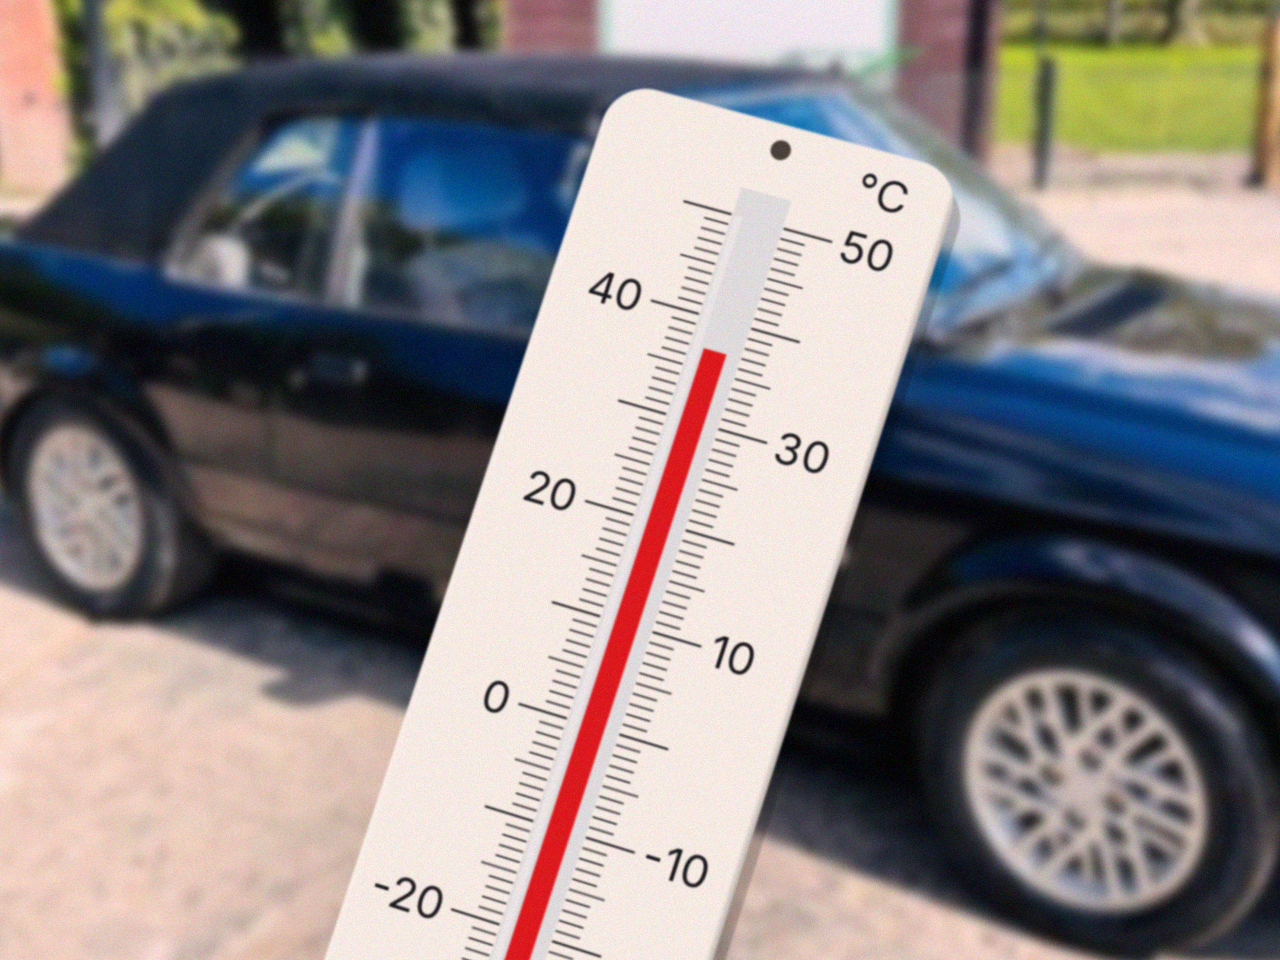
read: value=37 unit=°C
